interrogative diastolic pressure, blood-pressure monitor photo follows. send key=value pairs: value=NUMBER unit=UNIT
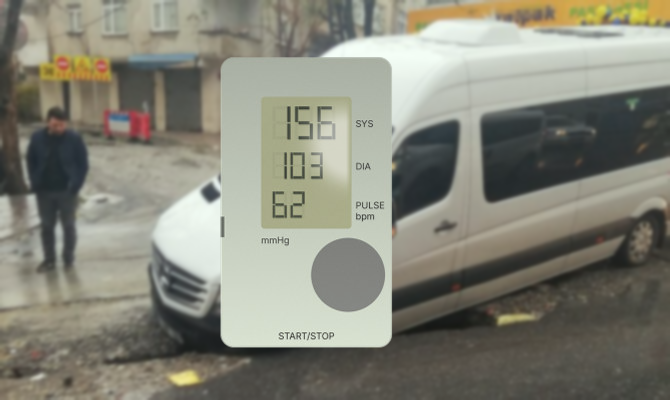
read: value=103 unit=mmHg
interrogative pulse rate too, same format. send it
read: value=62 unit=bpm
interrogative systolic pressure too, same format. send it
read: value=156 unit=mmHg
